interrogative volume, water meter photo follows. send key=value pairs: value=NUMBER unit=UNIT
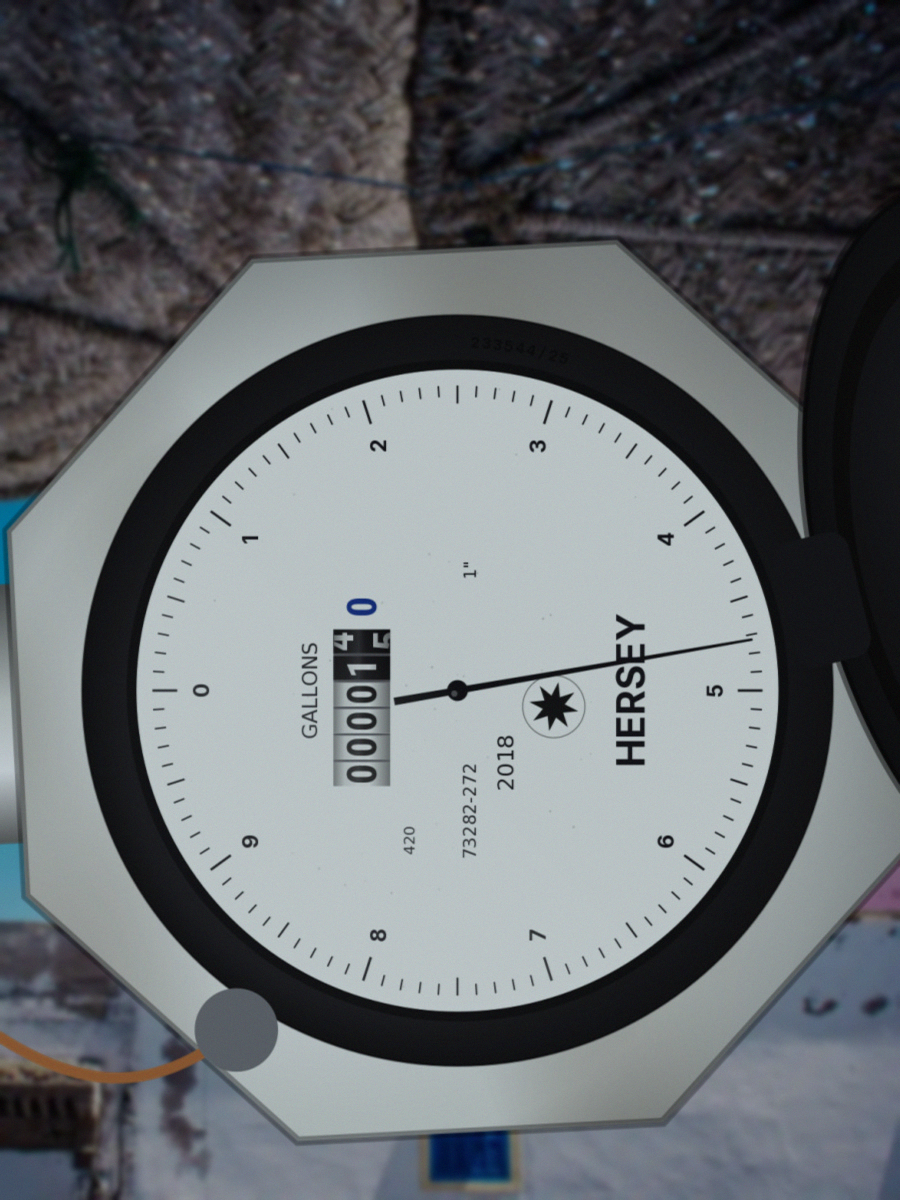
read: value=144.7 unit=gal
